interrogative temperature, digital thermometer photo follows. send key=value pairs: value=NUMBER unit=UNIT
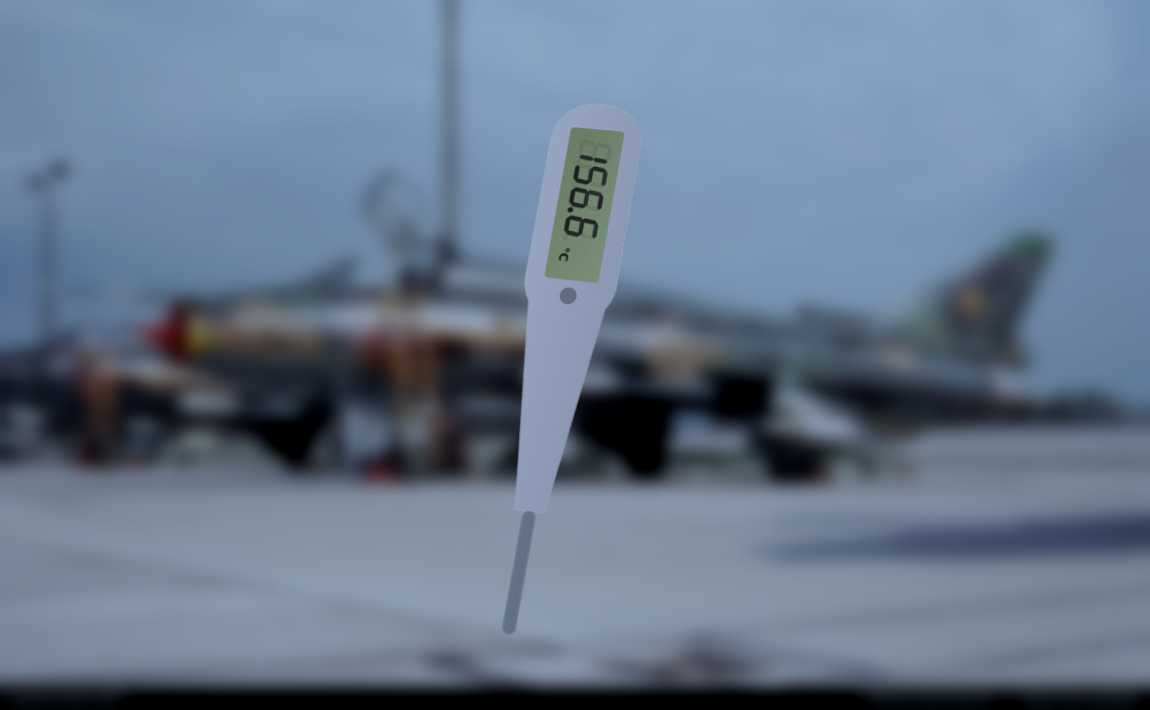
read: value=156.6 unit=°C
